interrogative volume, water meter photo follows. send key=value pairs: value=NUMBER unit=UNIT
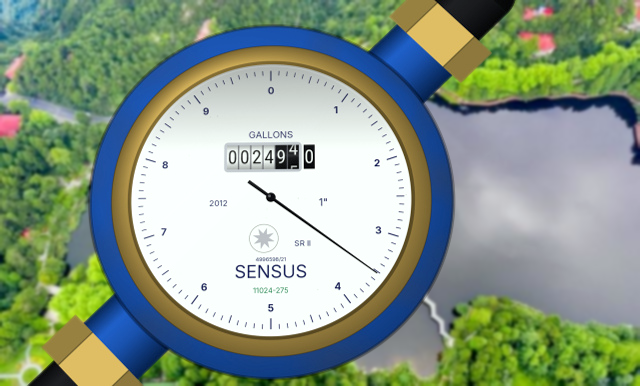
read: value=24943.5 unit=gal
